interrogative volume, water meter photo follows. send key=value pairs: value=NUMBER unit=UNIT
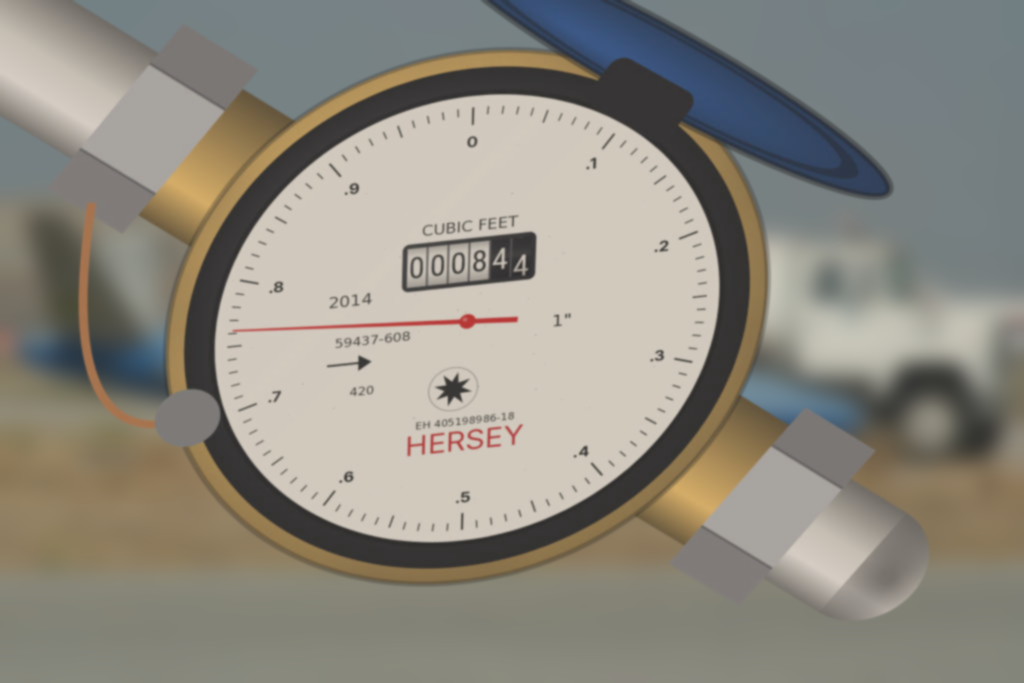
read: value=843.76 unit=ft³
